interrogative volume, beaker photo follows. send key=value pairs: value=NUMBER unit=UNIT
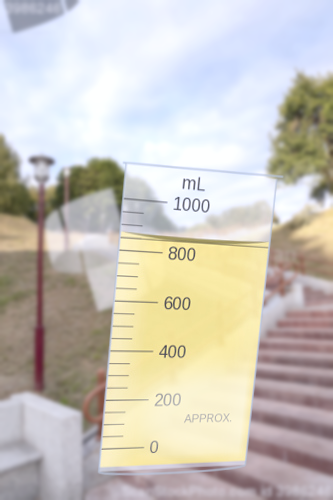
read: value=850 unit=mL
